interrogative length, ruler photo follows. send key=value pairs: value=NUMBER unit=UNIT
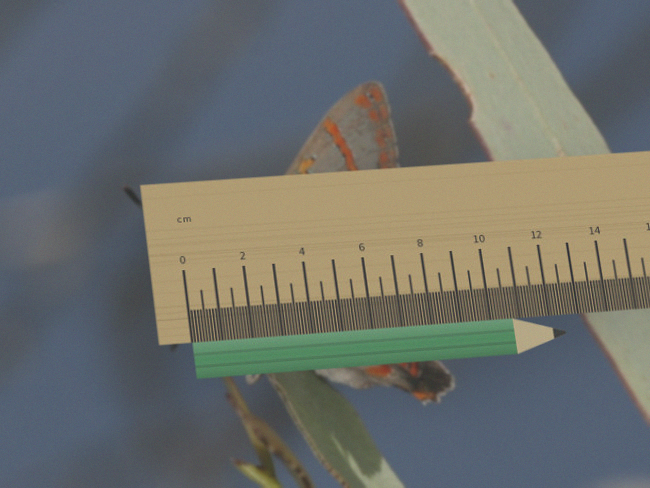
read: value=12.5 unit=cm
